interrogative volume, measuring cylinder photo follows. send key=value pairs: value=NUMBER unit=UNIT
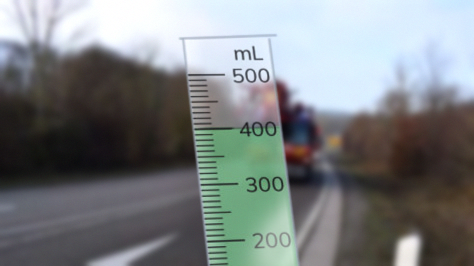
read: value=400 unit=mL
